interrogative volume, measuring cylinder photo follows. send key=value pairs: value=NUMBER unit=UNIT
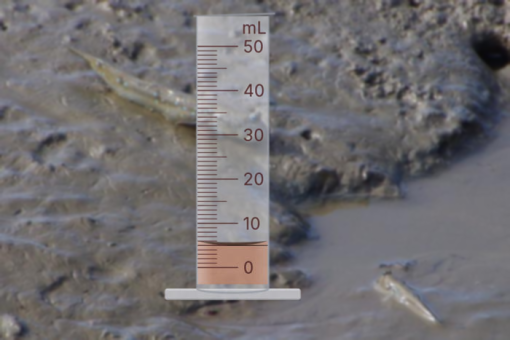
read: value=5 unit=mL
